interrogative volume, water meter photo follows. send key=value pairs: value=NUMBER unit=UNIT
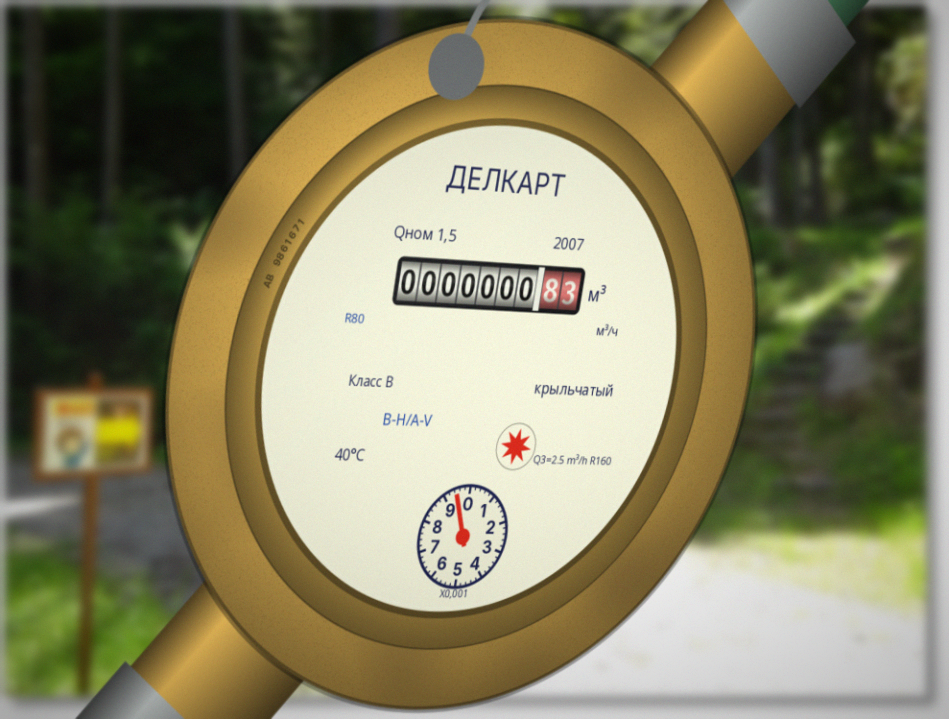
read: value=0.829 unit=m³
